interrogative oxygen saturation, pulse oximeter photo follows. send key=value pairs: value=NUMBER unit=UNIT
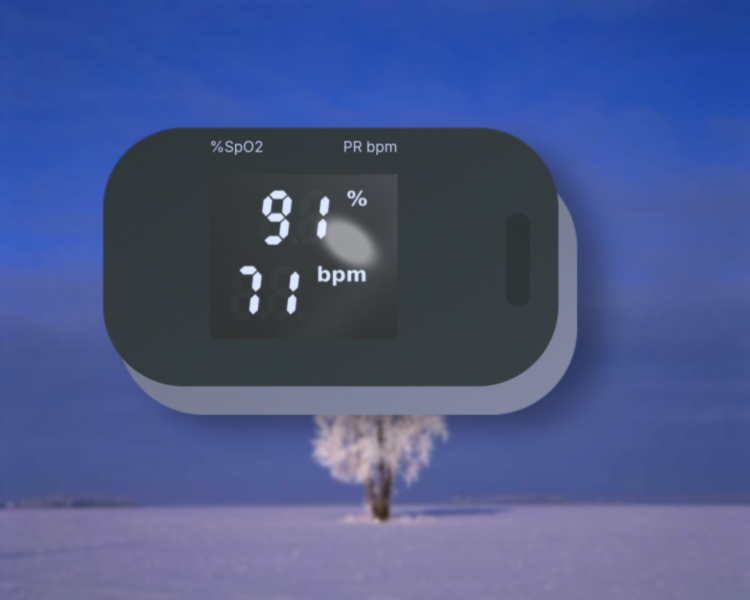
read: value=91 unit=%
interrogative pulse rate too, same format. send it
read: value=71 unit=bpm
